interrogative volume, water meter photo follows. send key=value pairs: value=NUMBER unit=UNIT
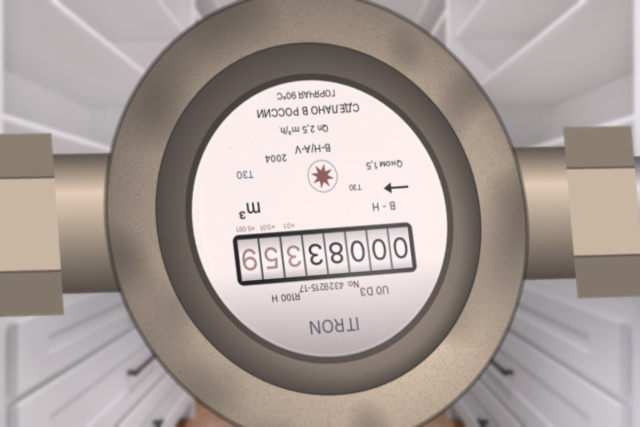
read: value=83.359 unit=m³
